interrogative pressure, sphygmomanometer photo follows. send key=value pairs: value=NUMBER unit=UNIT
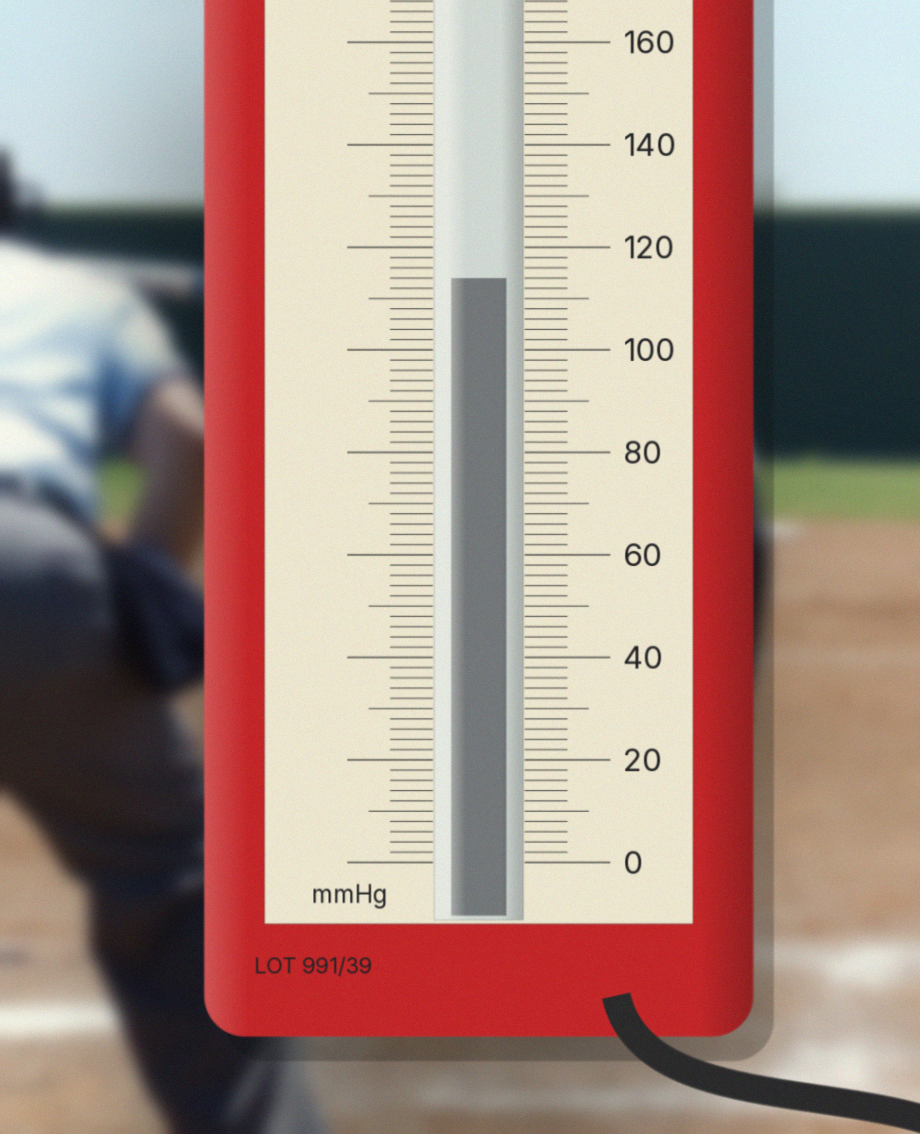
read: value=114 unit=mmHg
